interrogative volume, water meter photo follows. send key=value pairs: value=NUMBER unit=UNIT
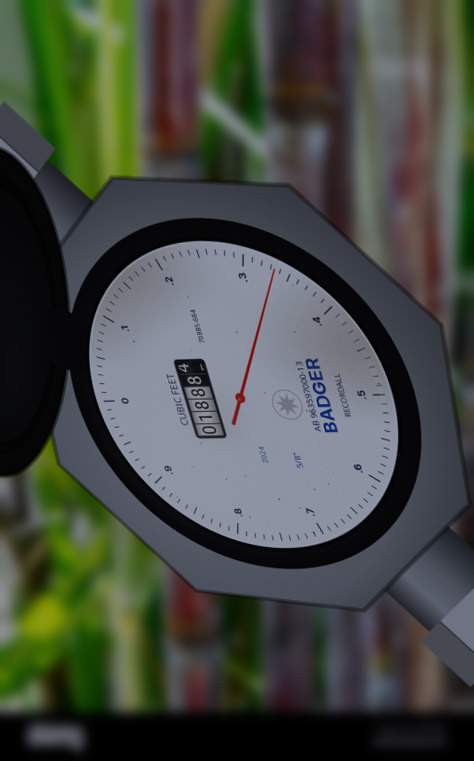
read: value=18884.33 unit=ft³
